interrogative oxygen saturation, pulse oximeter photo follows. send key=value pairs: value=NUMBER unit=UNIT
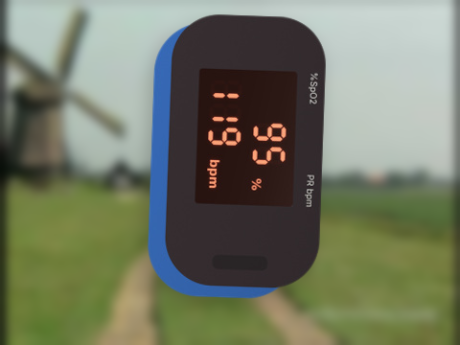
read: value=95 unit=%
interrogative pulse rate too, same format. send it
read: value=119 unit=bpm
